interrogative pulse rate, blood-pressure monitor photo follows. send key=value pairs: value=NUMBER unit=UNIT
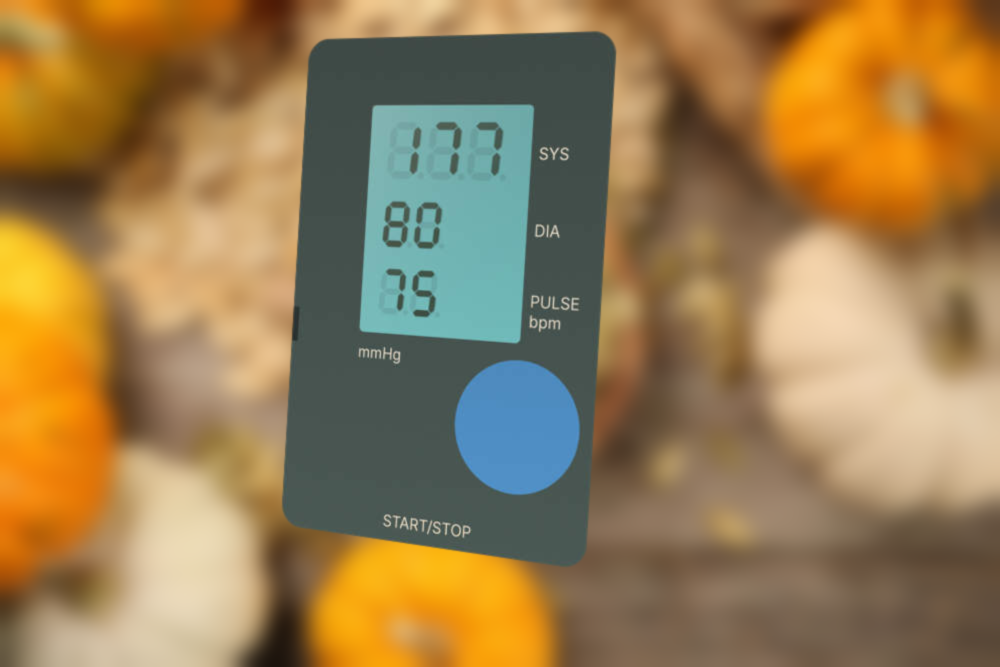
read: value=75 unit=bpm
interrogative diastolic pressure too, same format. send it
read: value=80 unit=mmHg
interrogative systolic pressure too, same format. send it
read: value=177 unit=mmHg
